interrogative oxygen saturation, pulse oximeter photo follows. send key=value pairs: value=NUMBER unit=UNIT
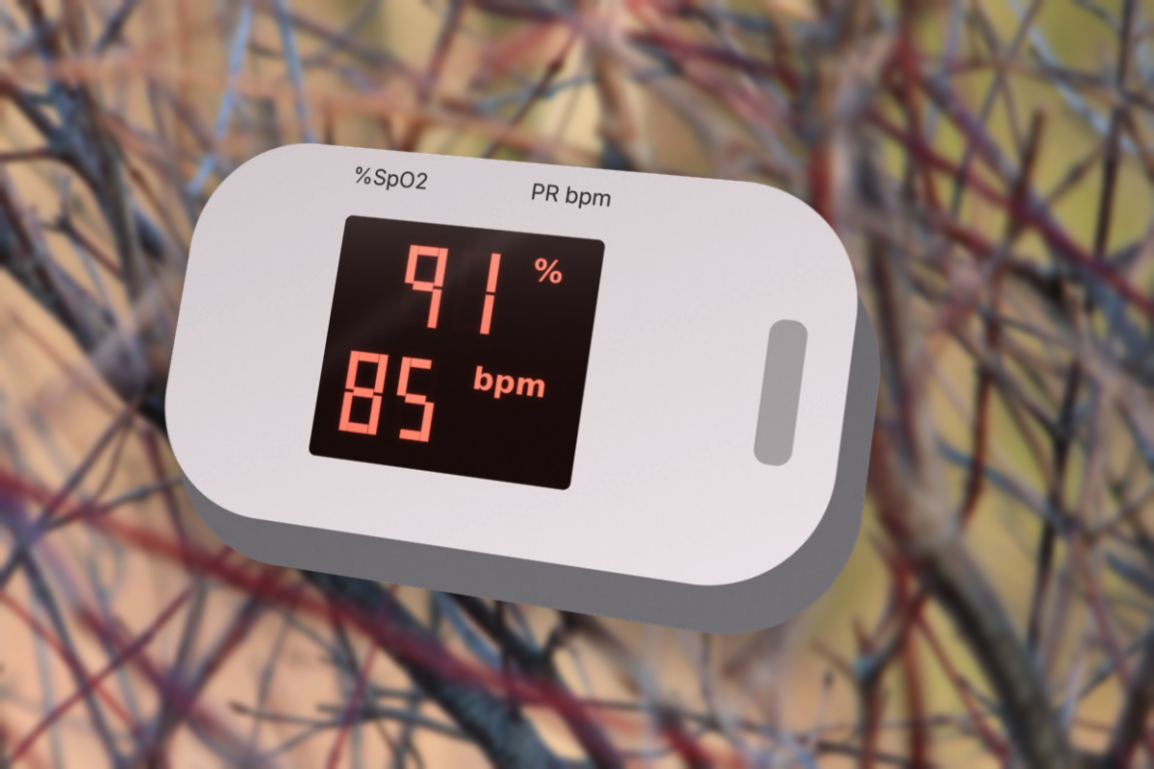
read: value=91 unit=%
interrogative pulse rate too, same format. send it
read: value=85 unit=bpm
